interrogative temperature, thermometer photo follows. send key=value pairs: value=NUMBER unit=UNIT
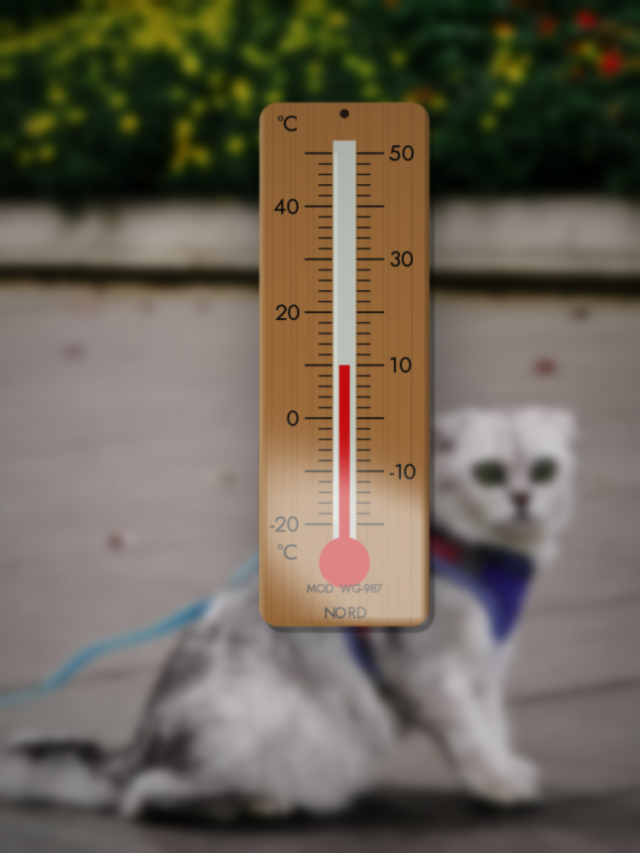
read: value=10 unit=°C
